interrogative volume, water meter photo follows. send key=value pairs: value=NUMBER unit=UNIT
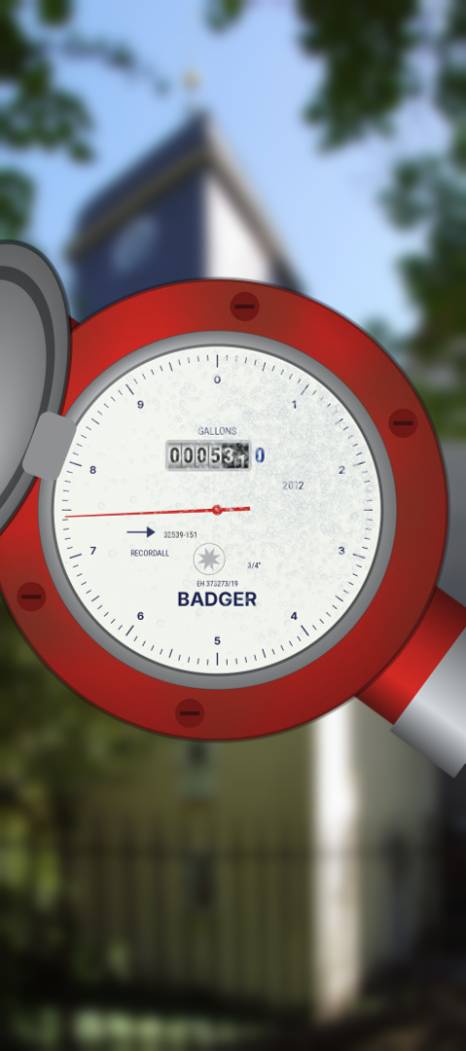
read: value=5307.4 unit=gal
